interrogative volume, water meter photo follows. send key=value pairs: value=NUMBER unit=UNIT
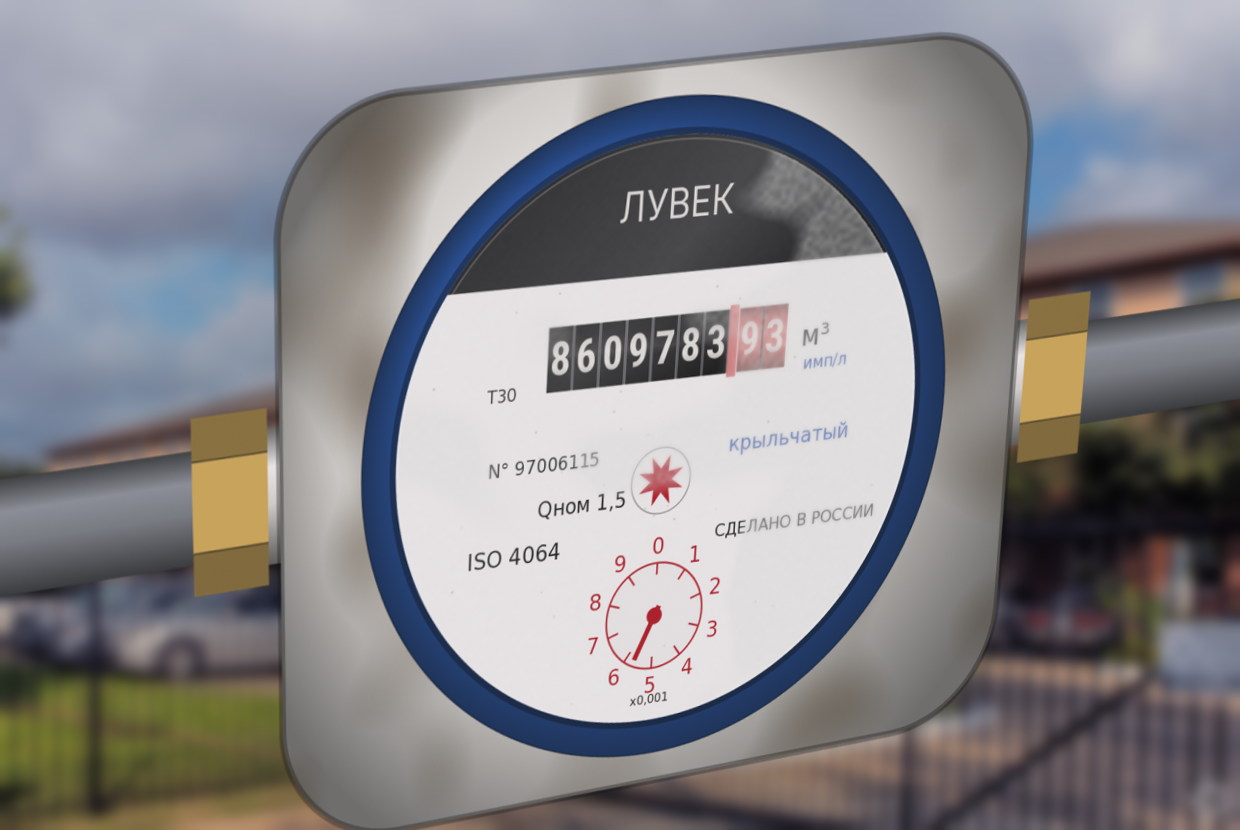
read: value=8609783.935 unit=m³
